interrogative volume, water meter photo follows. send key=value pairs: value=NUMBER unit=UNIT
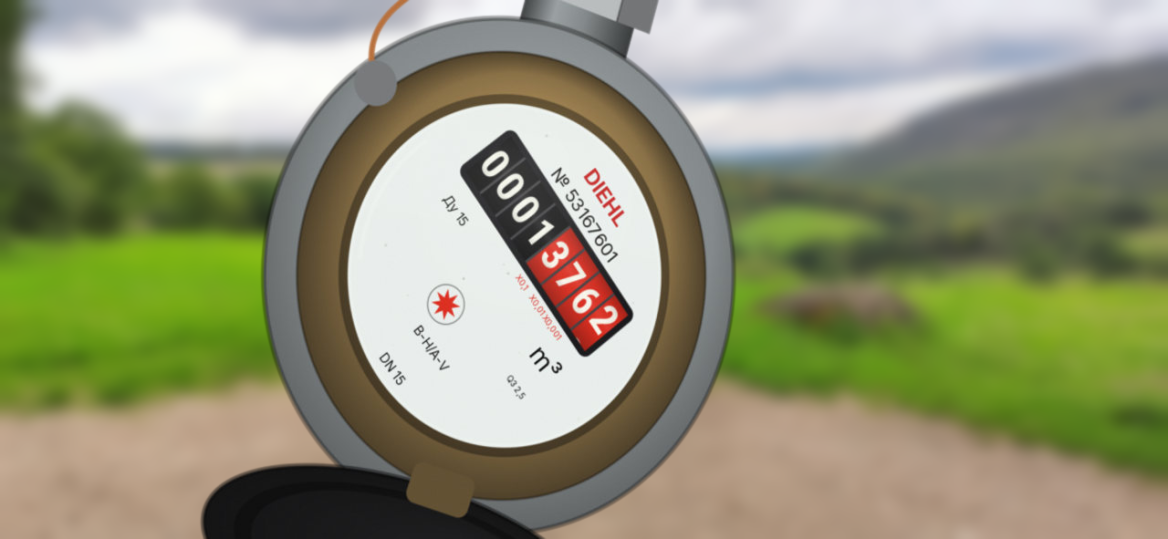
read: value=1.3762 unit=m³
